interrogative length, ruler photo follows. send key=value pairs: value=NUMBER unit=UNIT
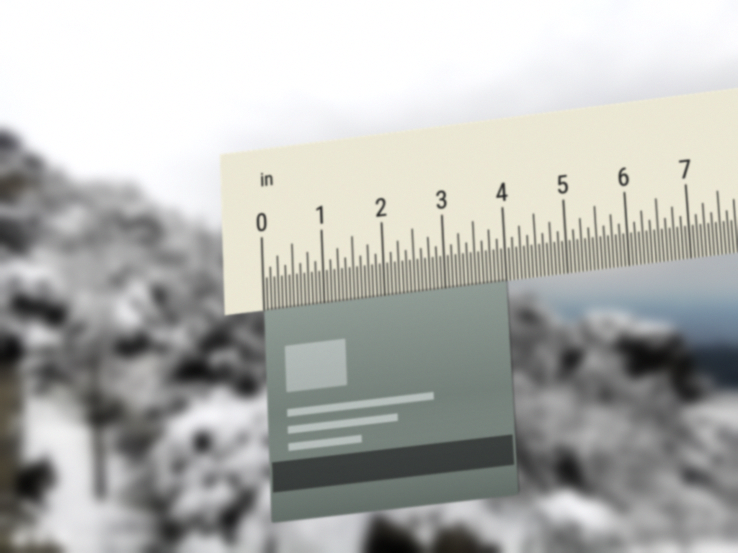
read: value=4 unit=in
